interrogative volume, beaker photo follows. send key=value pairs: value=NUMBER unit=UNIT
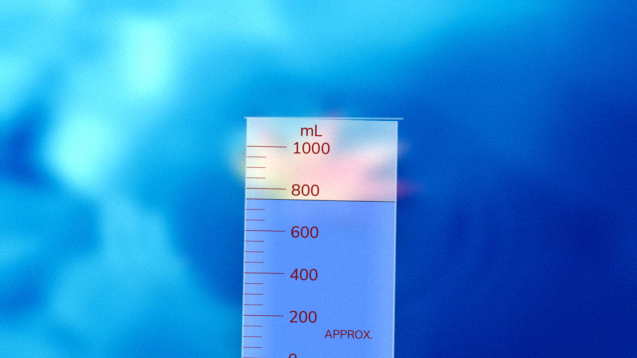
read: value=750 unit=mL
